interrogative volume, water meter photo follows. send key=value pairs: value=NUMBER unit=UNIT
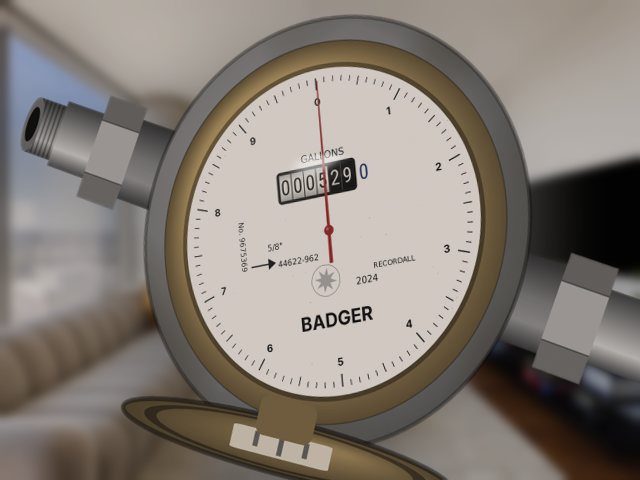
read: value=5290.0 unit=gal
